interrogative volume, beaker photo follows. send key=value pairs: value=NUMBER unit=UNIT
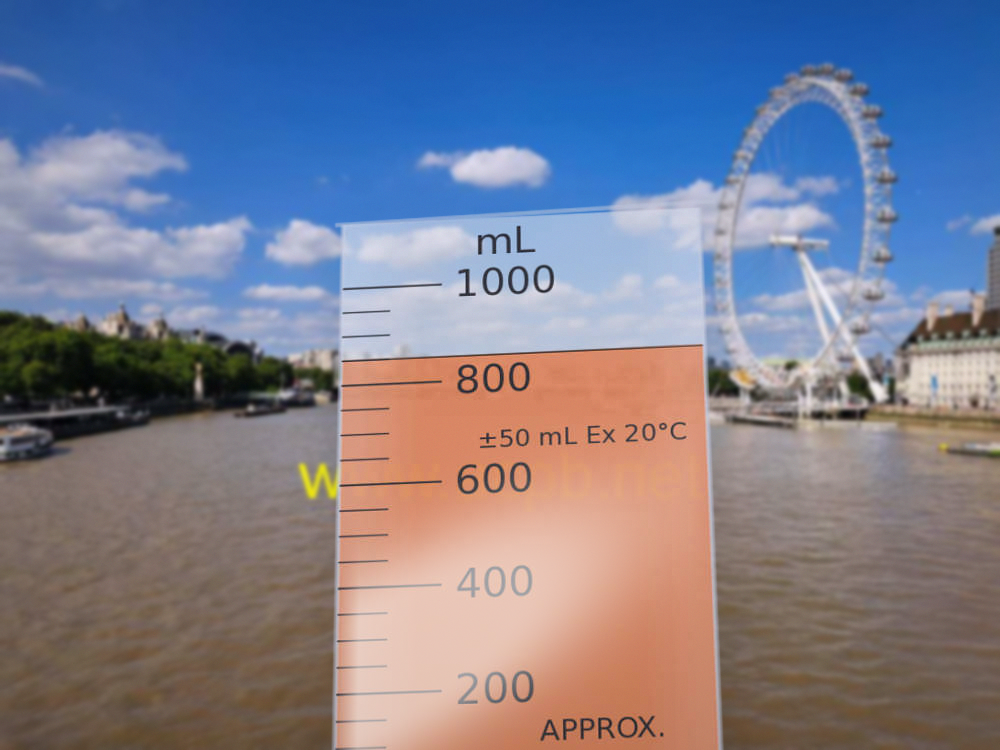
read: value=850 unit=mL
